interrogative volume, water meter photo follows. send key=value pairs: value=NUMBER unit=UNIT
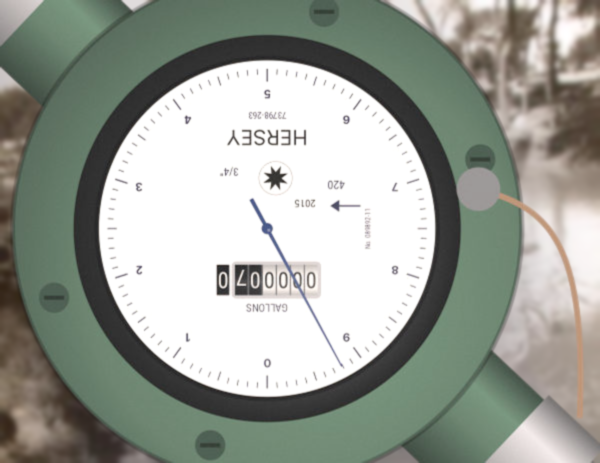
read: value=69.2 unit=gal
